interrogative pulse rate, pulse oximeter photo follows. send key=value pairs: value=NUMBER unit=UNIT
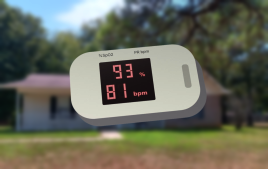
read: value=81 unit=bpm
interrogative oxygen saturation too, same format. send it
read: value=93 unit=%
